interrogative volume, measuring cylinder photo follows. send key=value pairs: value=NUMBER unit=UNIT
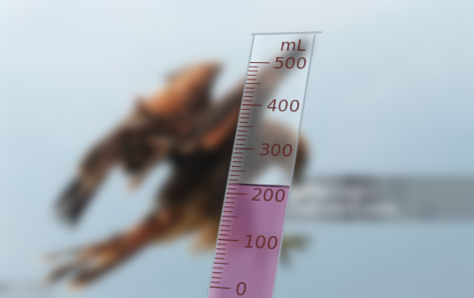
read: value=220 unit=mL
